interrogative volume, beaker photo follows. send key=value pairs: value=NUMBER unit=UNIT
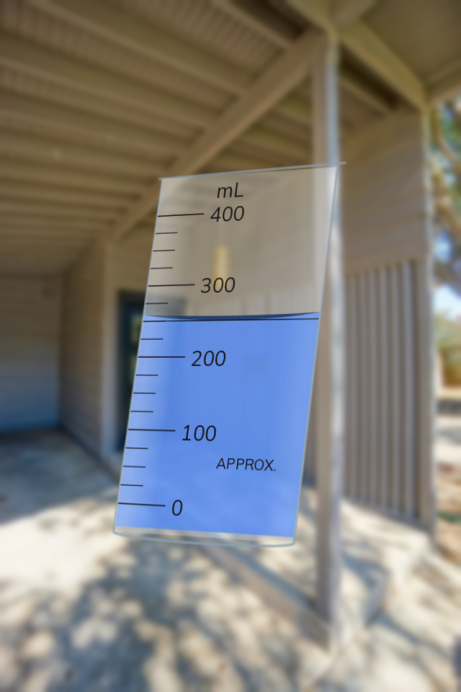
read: value=250 unit=mL
